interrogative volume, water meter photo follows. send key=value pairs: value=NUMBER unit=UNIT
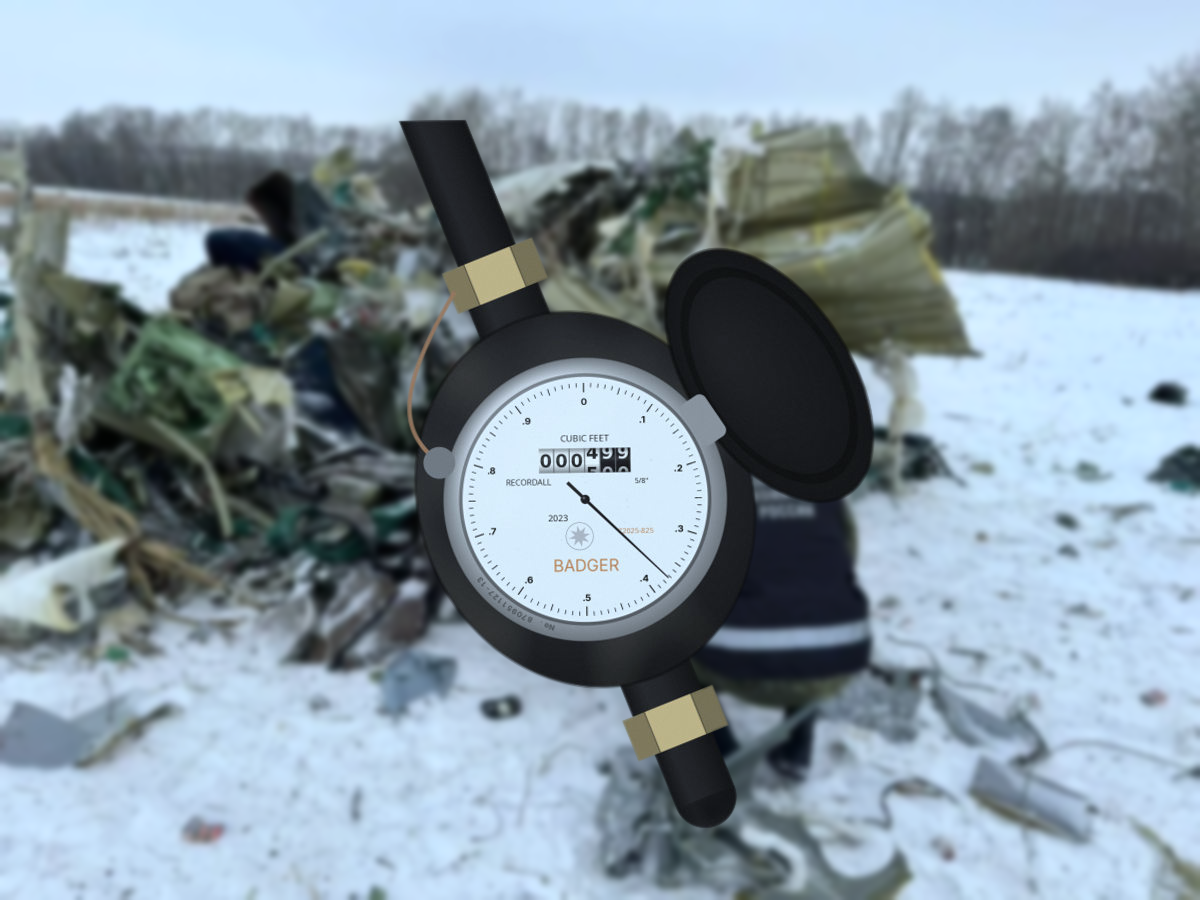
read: value=499.37 unit=ft³
